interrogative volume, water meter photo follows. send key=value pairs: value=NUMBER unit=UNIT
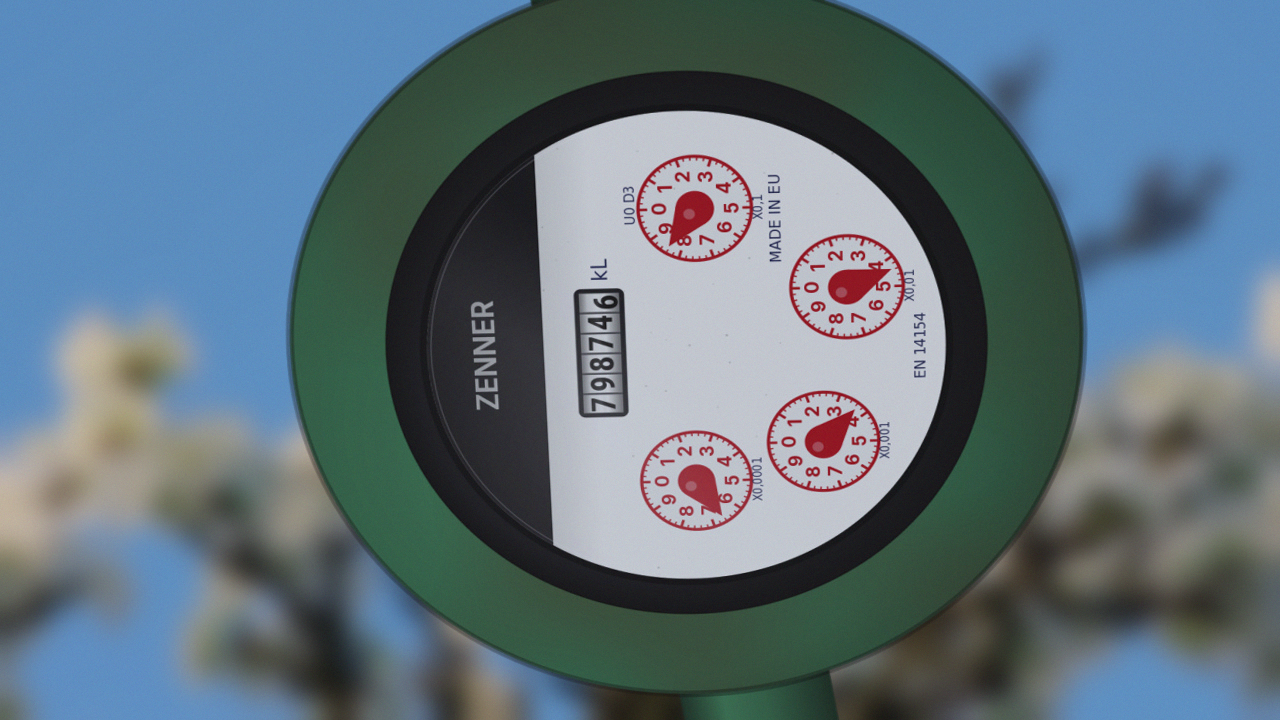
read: value=798745.8436 unit=kL
